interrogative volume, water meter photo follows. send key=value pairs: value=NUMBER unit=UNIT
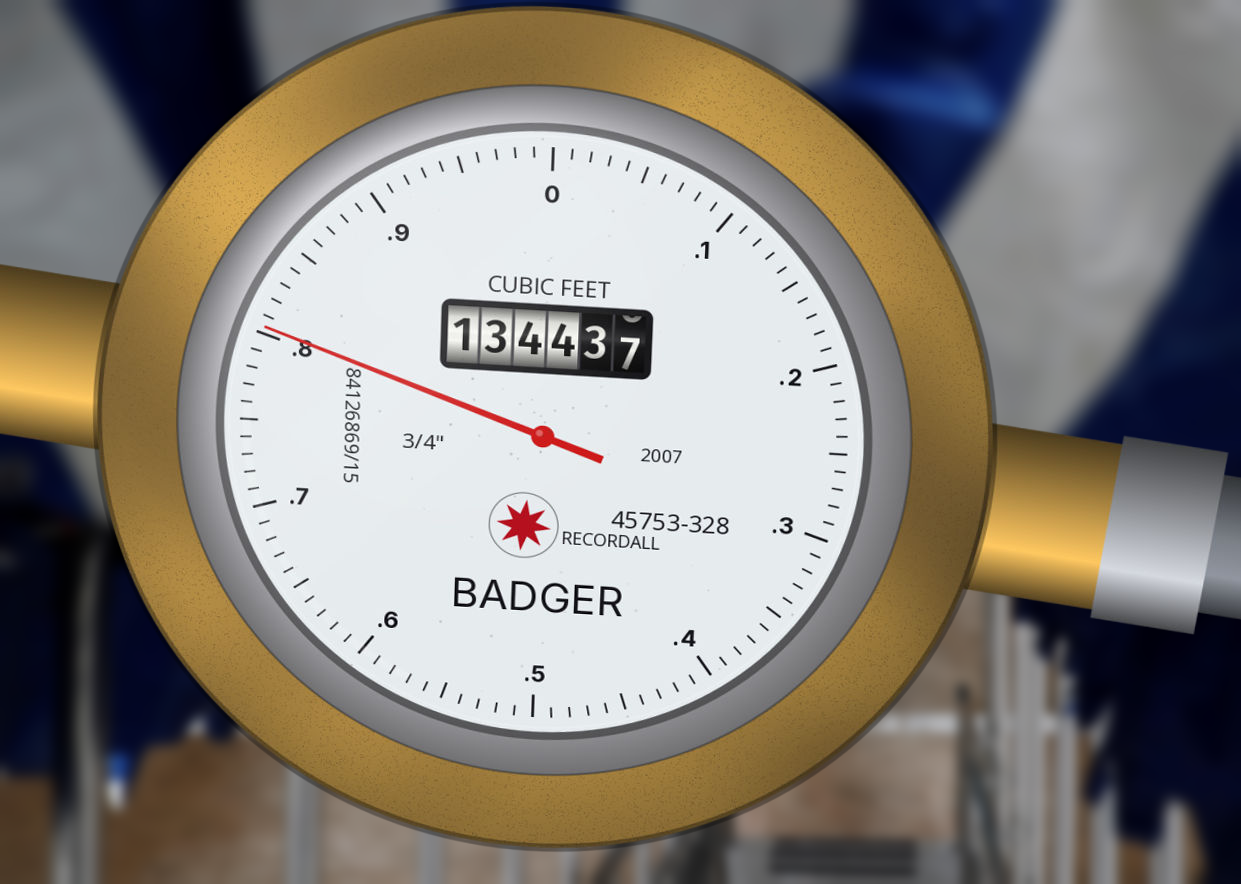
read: value=134436.80 unit=ft³
